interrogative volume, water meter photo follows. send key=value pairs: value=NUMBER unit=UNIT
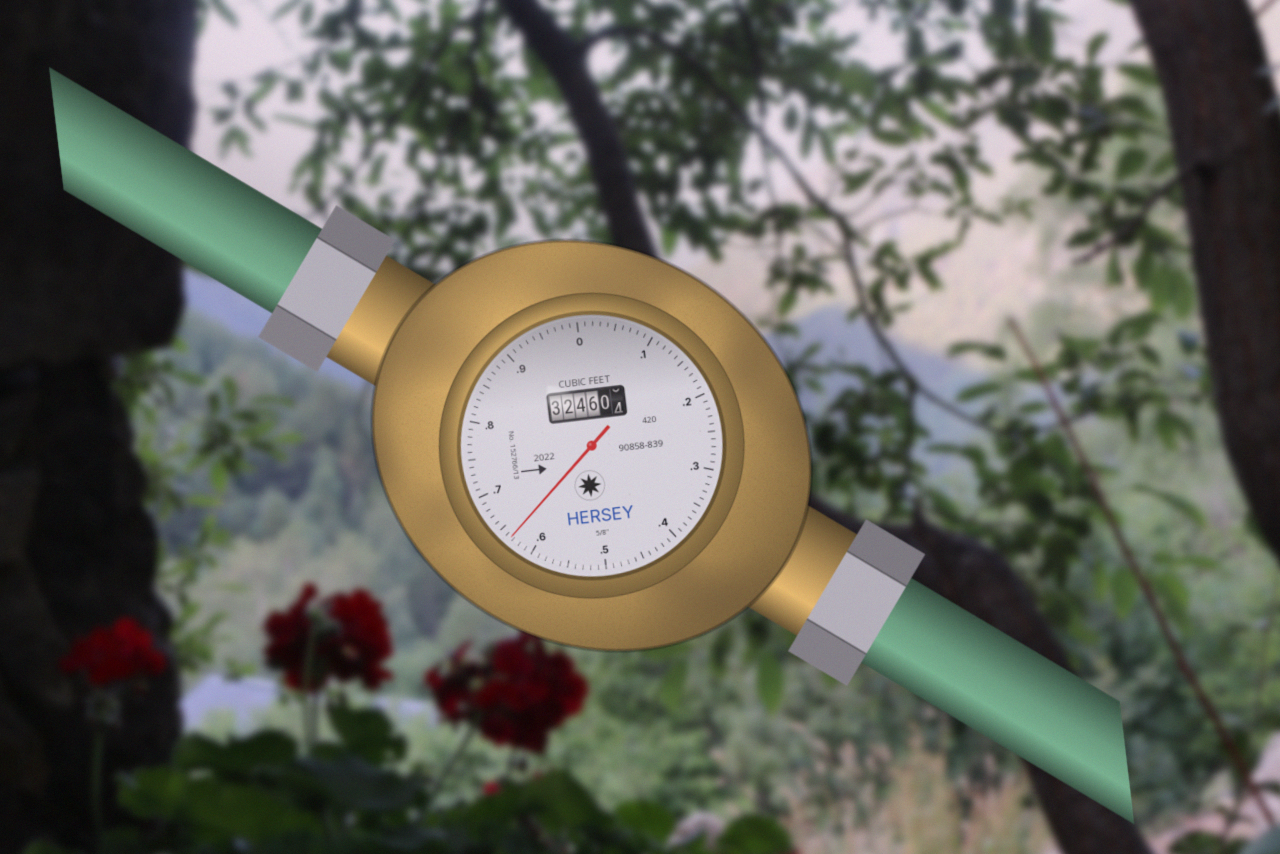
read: value=324603.63 unit=ft³
